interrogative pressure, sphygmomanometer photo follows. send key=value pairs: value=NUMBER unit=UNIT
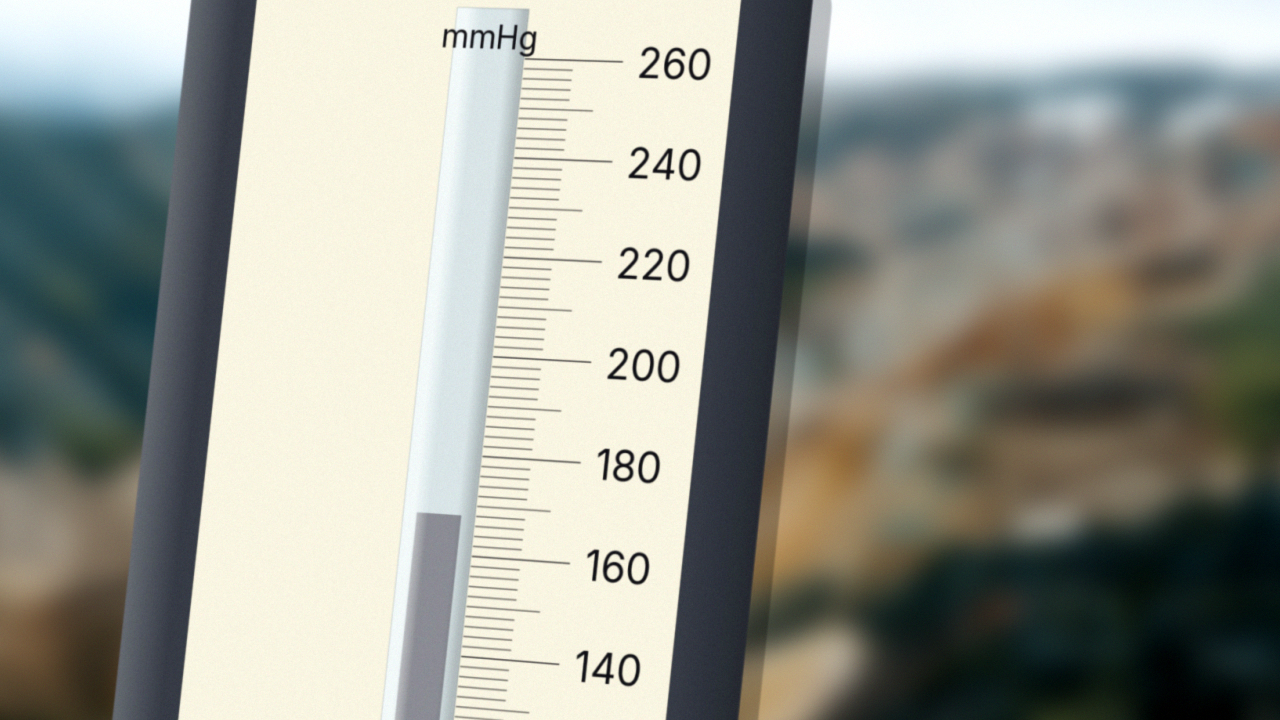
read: value=168 unit=mmHg
